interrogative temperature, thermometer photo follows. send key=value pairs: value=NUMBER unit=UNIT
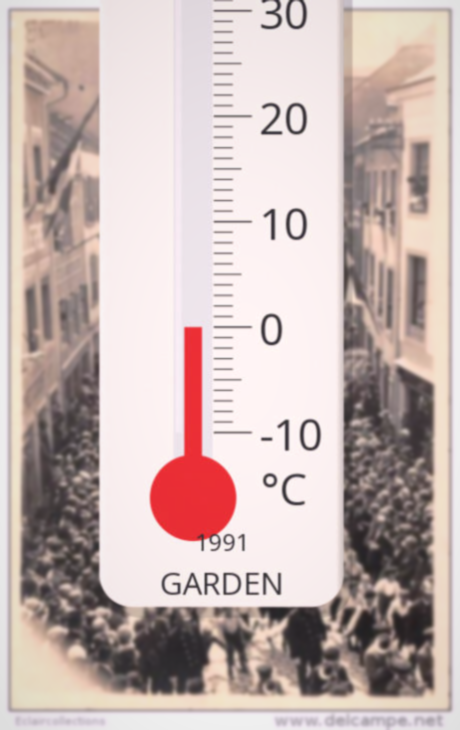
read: value=0 unit=°C
